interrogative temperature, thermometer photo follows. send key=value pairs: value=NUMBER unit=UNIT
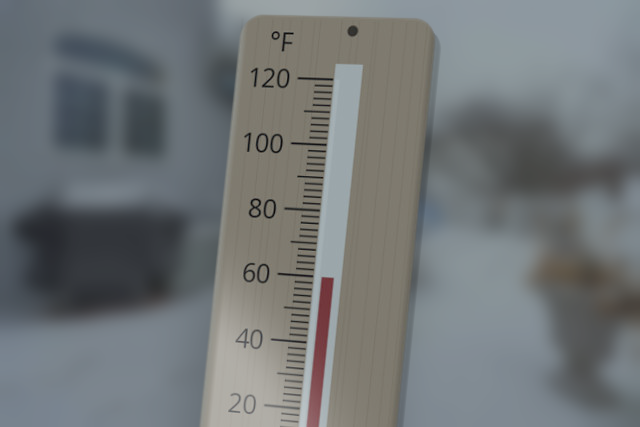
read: value=60 unit=°F
